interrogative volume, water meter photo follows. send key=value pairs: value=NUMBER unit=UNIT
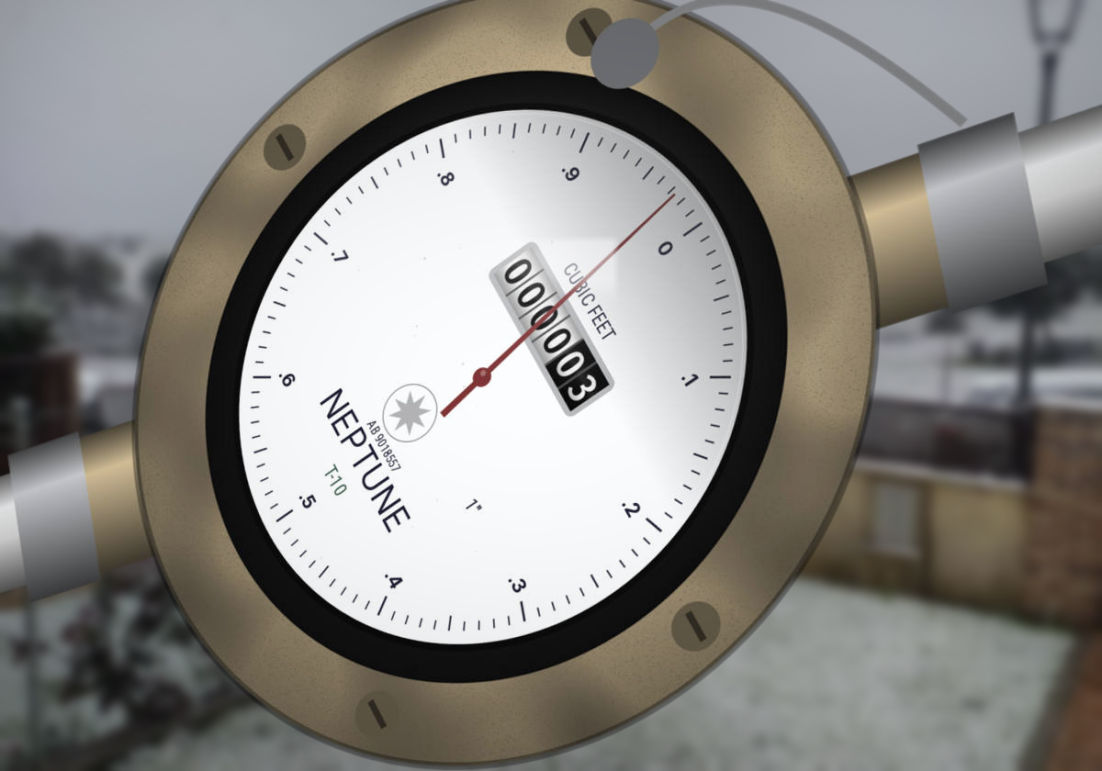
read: value=2.97 unit=ft³
